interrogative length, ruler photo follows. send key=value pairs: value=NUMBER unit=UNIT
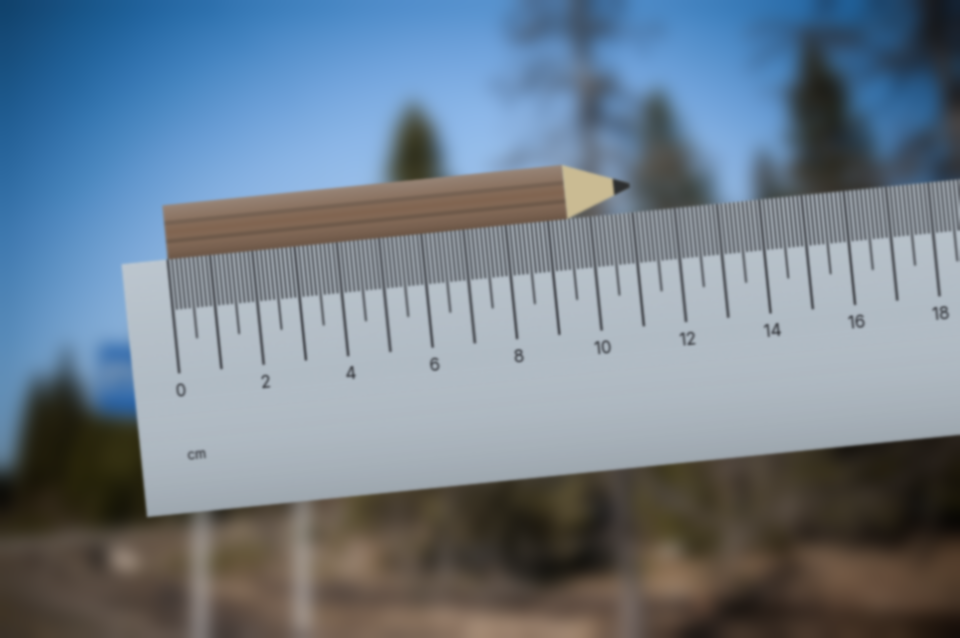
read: value=11 unit=cm
